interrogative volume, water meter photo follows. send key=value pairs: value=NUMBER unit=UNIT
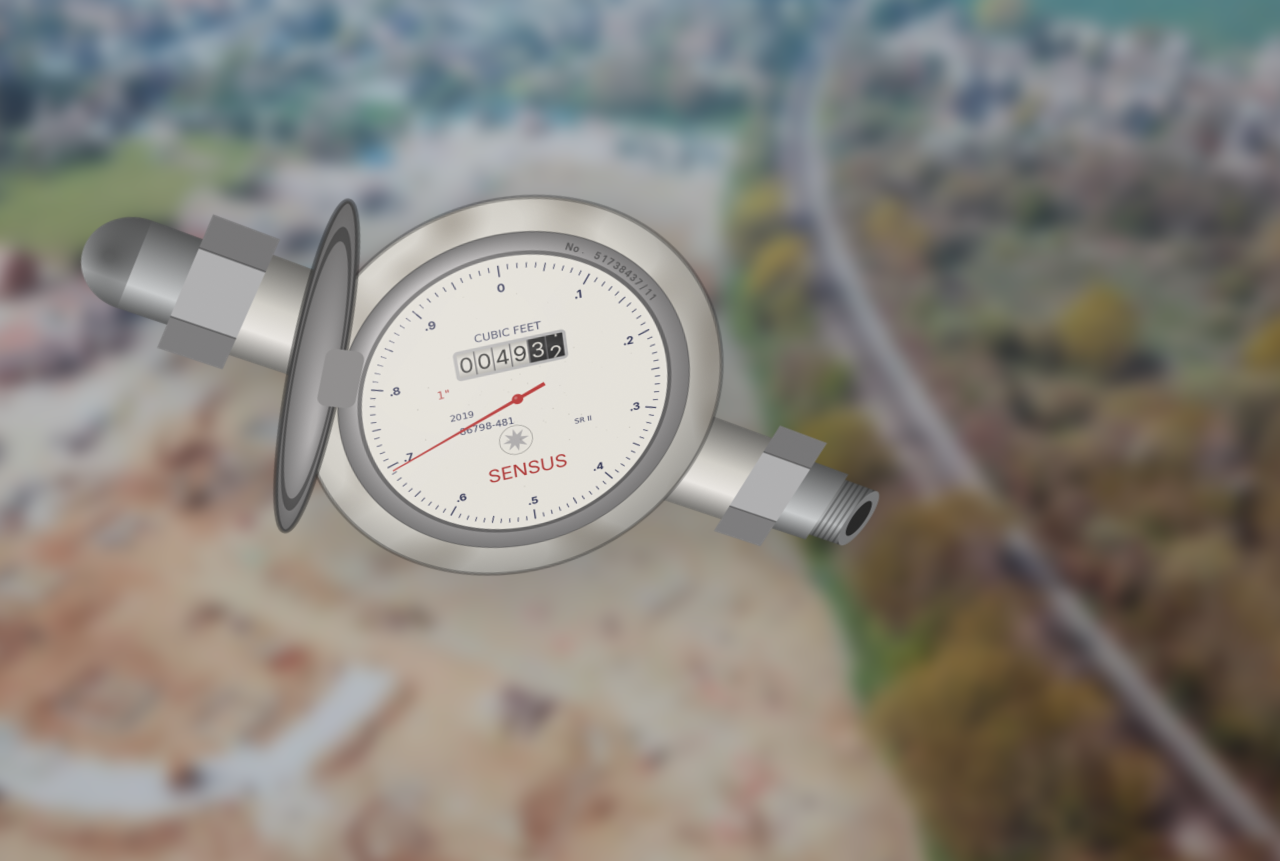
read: value=4931.69 unit=ft³
